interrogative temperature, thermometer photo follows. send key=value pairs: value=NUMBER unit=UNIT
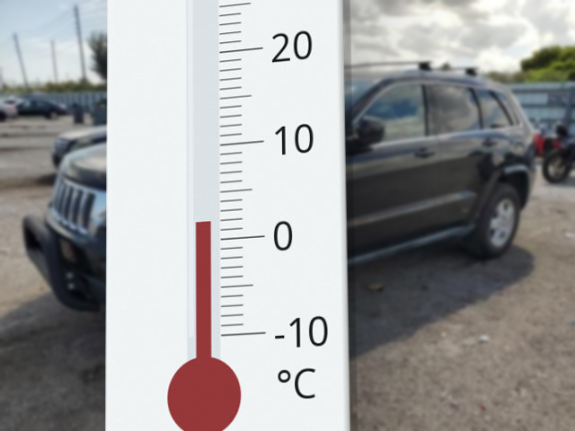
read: value=2 unit=°C
